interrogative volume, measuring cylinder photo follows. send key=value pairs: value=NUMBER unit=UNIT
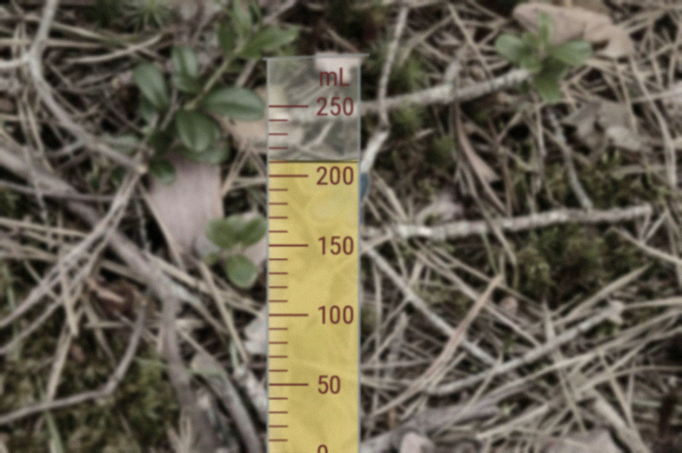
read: value=210 unit=mL
